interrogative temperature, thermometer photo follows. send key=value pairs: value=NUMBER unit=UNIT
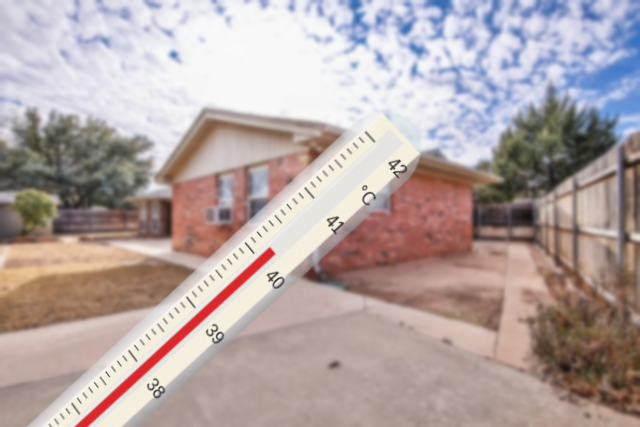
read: value=40.2 unit=°C
